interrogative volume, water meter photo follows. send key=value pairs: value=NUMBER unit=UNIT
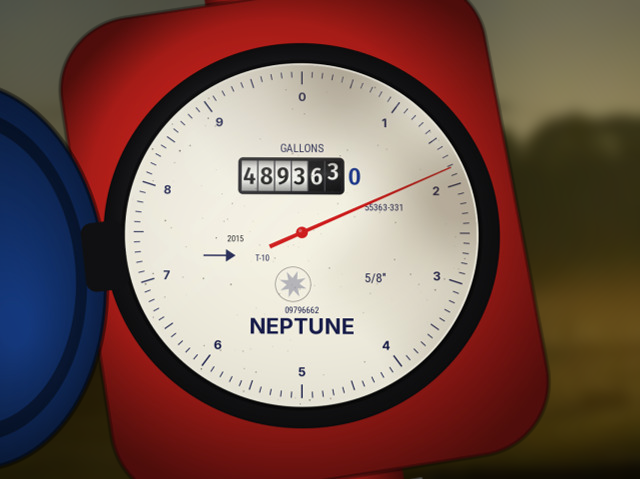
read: value=4893631.8 unit=gal
